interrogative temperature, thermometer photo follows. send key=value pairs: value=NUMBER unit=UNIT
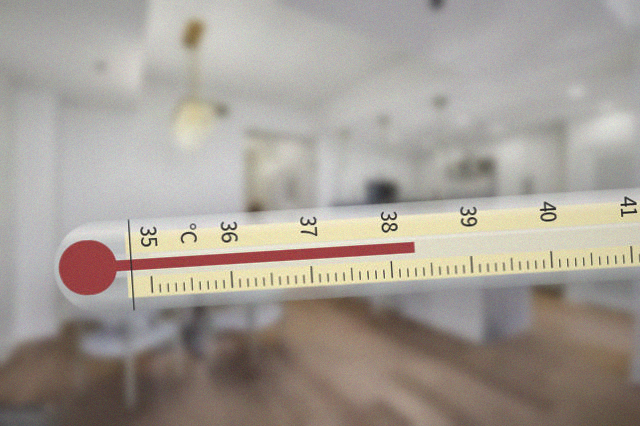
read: value=38.3 unit=°C
